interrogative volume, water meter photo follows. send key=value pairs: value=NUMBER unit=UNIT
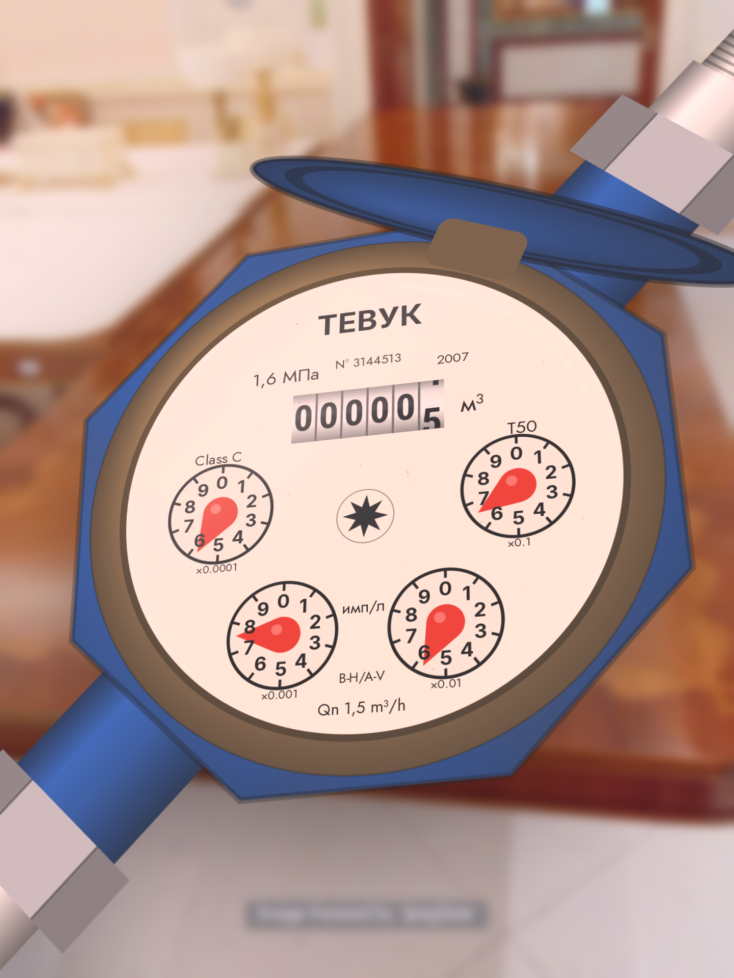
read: value=4.6575 unit=m³
